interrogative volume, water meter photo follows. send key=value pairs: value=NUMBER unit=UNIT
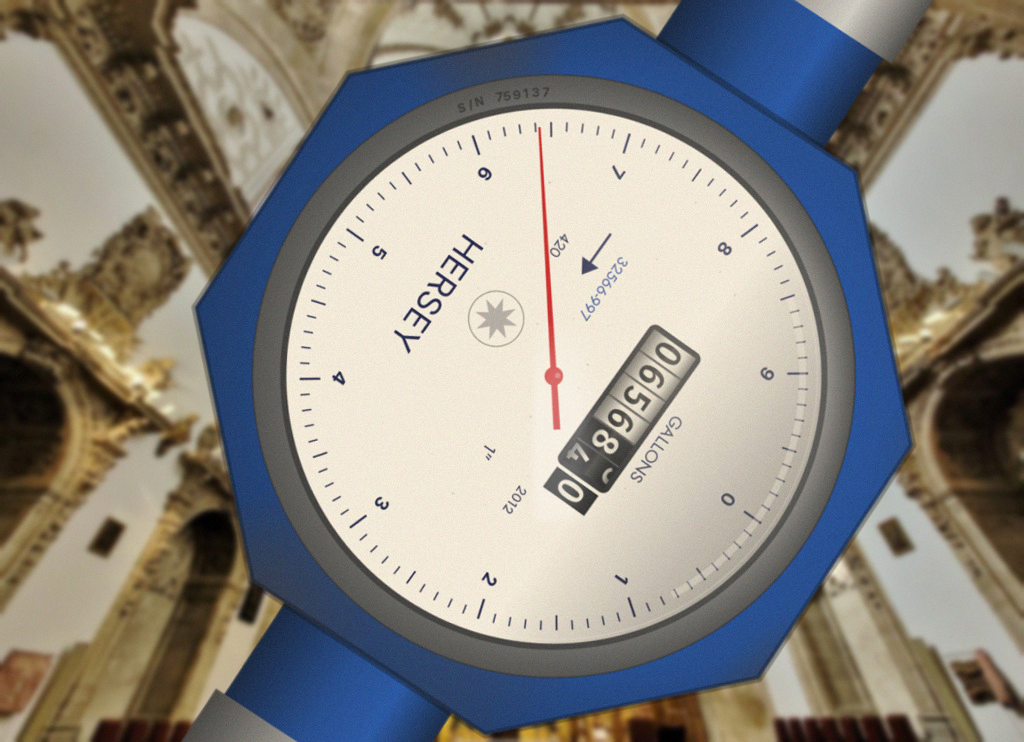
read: value=656836.4 unit=gal
